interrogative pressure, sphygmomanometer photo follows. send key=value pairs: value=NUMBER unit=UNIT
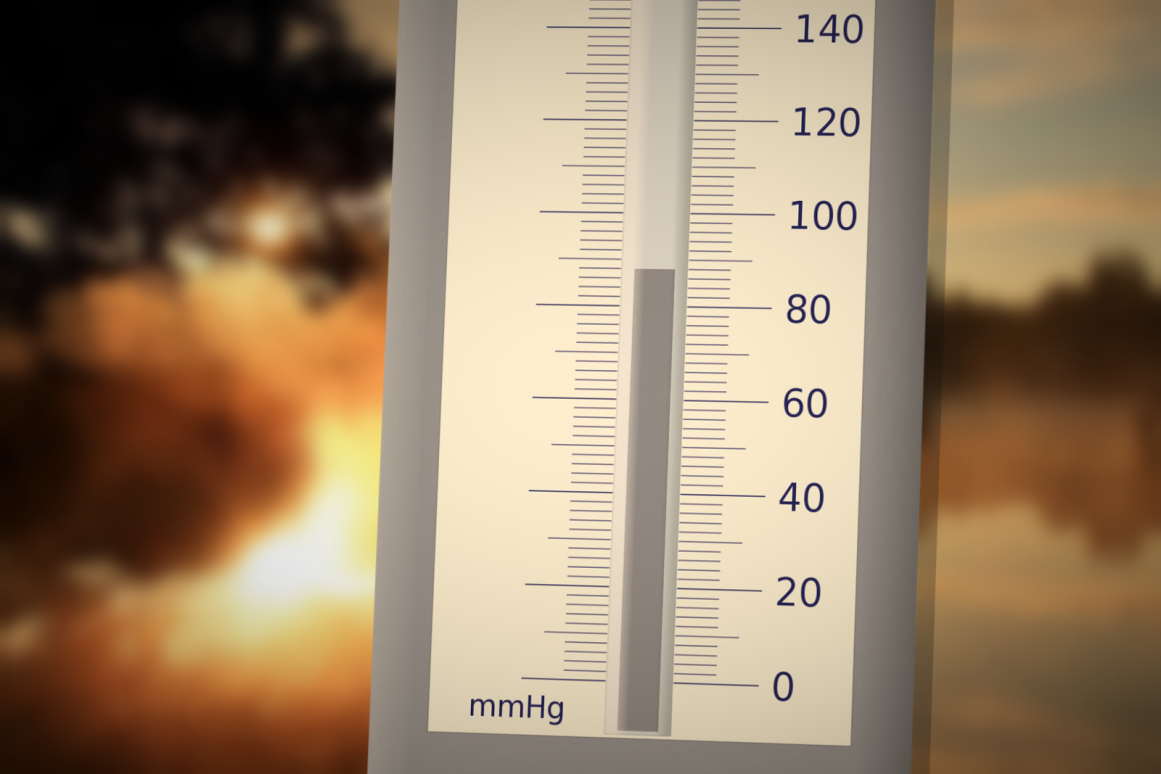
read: value=88 unit=mmHg
